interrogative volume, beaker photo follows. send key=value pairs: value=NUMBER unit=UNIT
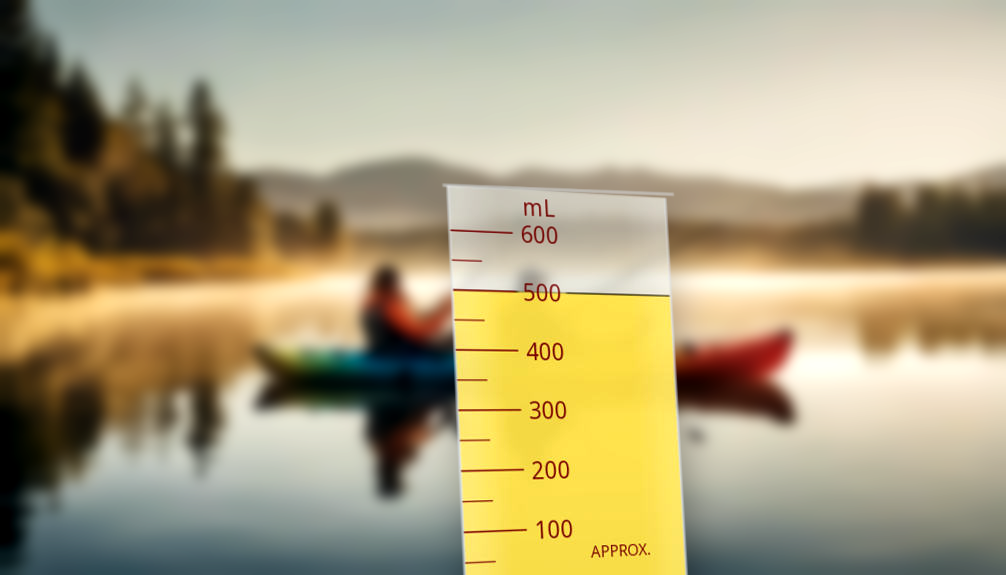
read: value=500 unit=mL
